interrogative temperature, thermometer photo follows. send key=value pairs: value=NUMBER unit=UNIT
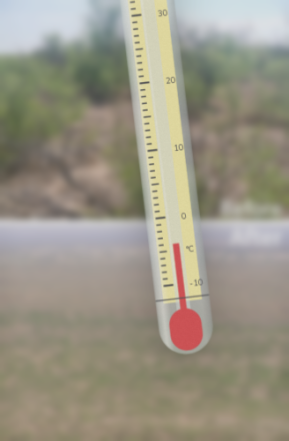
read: value=-4 unit=°C
